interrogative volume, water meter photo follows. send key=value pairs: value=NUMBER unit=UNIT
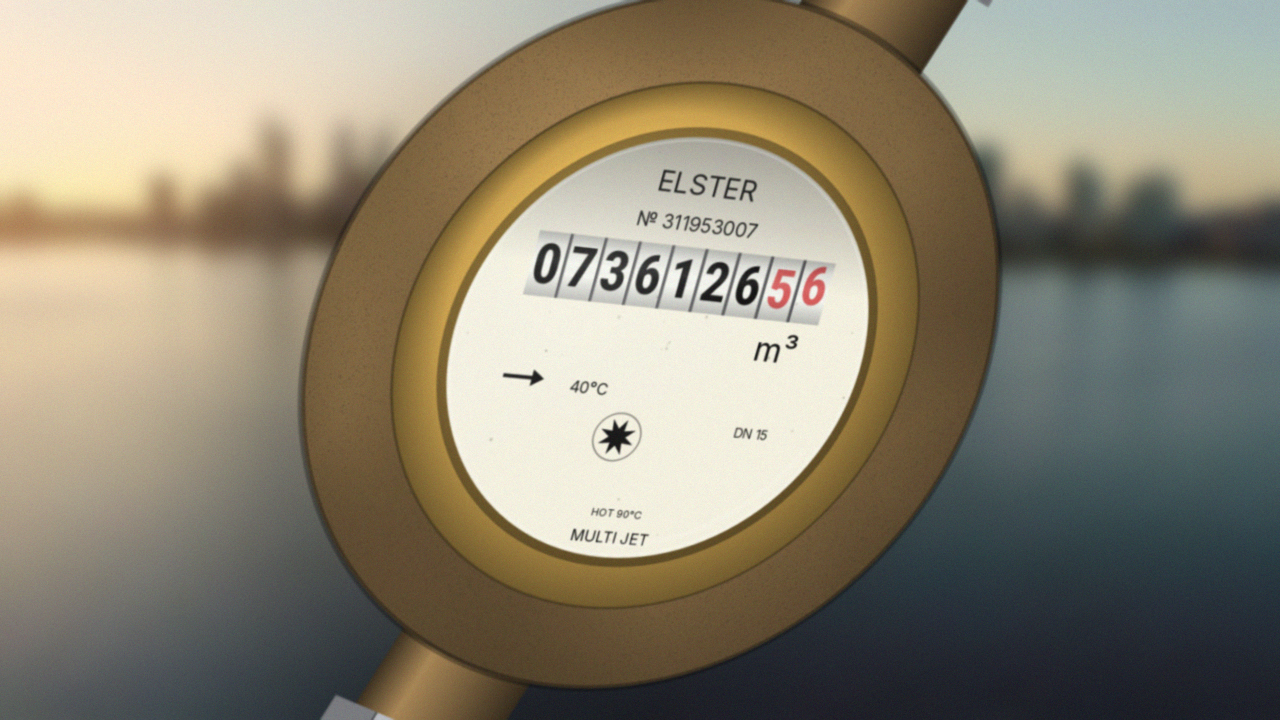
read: value=736126.56 unit=m³
